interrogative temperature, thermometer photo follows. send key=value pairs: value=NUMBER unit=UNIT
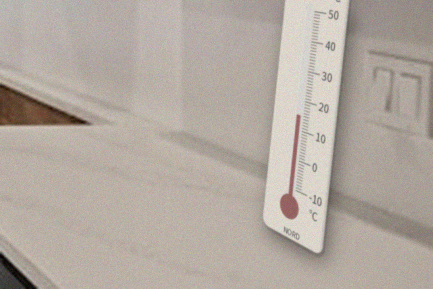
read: value=15 unit=°C
